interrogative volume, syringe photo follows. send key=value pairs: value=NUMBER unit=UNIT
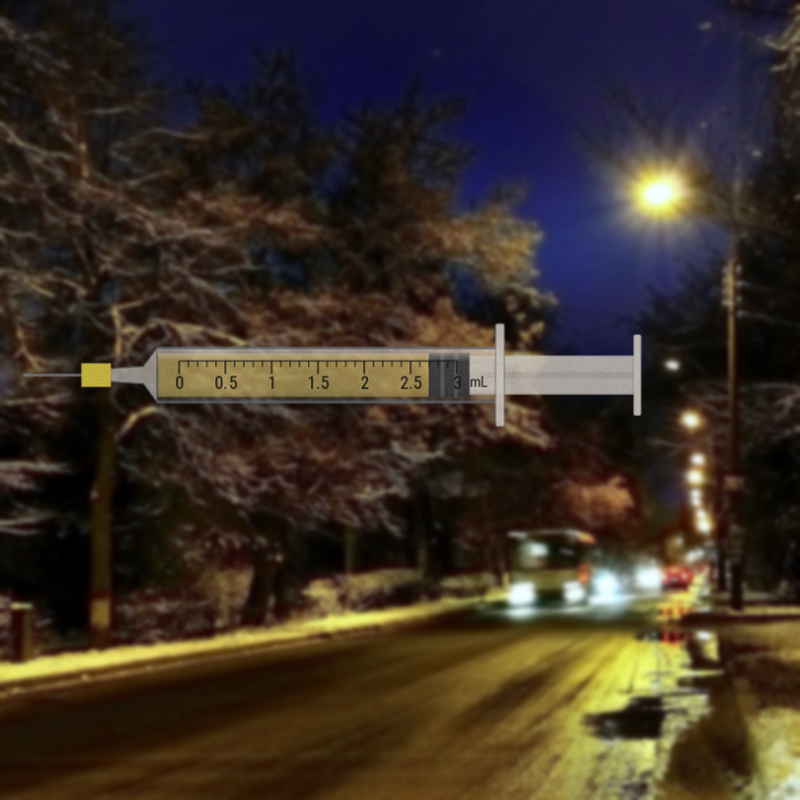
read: value=2.7 unit=mL
